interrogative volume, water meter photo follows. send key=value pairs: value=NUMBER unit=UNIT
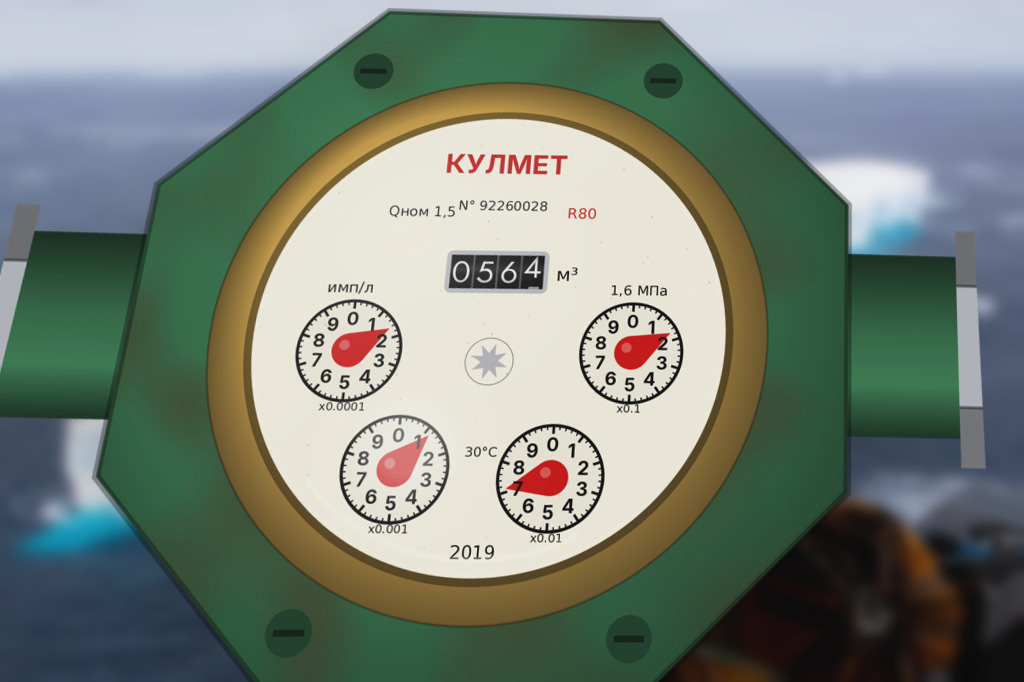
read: value=564.1711 unit=m³
